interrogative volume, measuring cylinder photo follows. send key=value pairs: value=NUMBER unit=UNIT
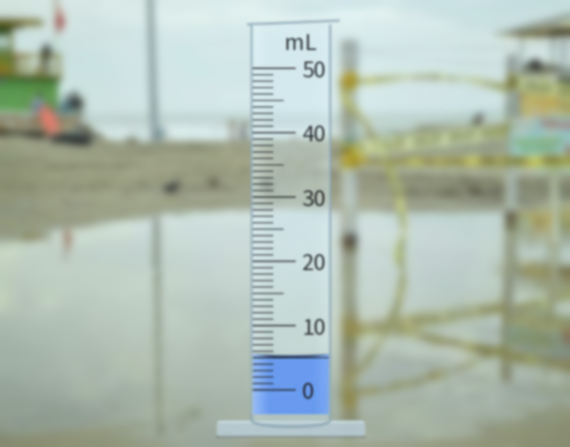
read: value=5 unit=mL
